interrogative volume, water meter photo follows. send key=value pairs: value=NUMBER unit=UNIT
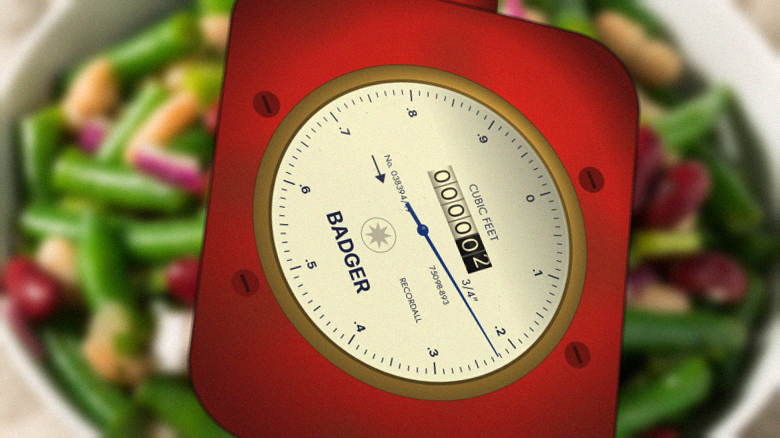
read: value=2.22 unit=ft³
